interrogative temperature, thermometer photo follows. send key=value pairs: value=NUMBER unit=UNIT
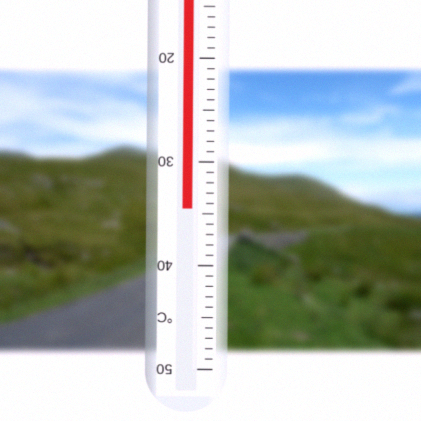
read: value=34.5 unit=°C
